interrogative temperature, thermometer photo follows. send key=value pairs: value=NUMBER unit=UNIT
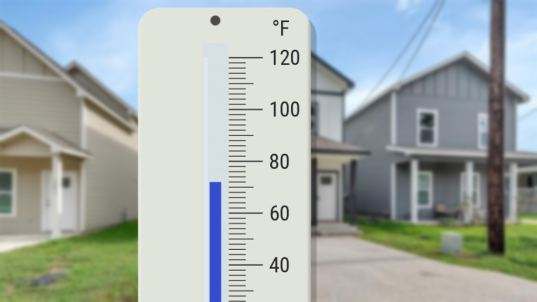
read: value=72 unit=°F
